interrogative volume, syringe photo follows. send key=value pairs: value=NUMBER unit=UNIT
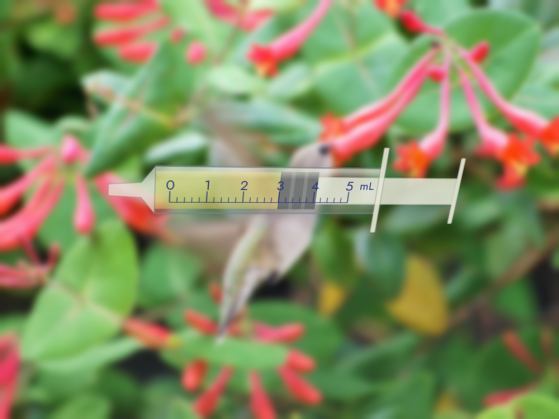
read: value=3 unit=mL
